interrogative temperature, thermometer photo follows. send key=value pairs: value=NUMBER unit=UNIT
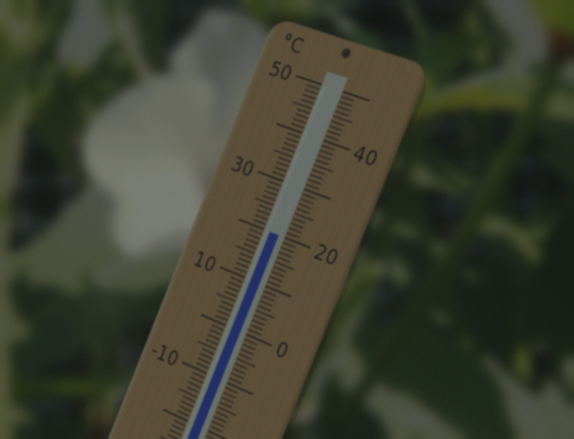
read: value=20 unit=°C
